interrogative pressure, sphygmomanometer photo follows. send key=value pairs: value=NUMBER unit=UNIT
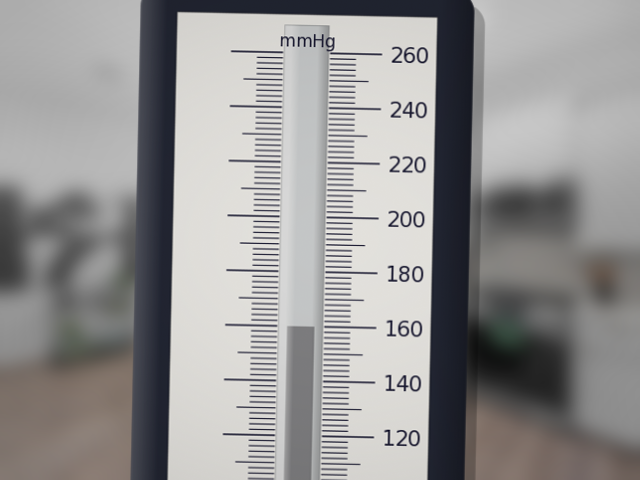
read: value=160 unit=mmHg
